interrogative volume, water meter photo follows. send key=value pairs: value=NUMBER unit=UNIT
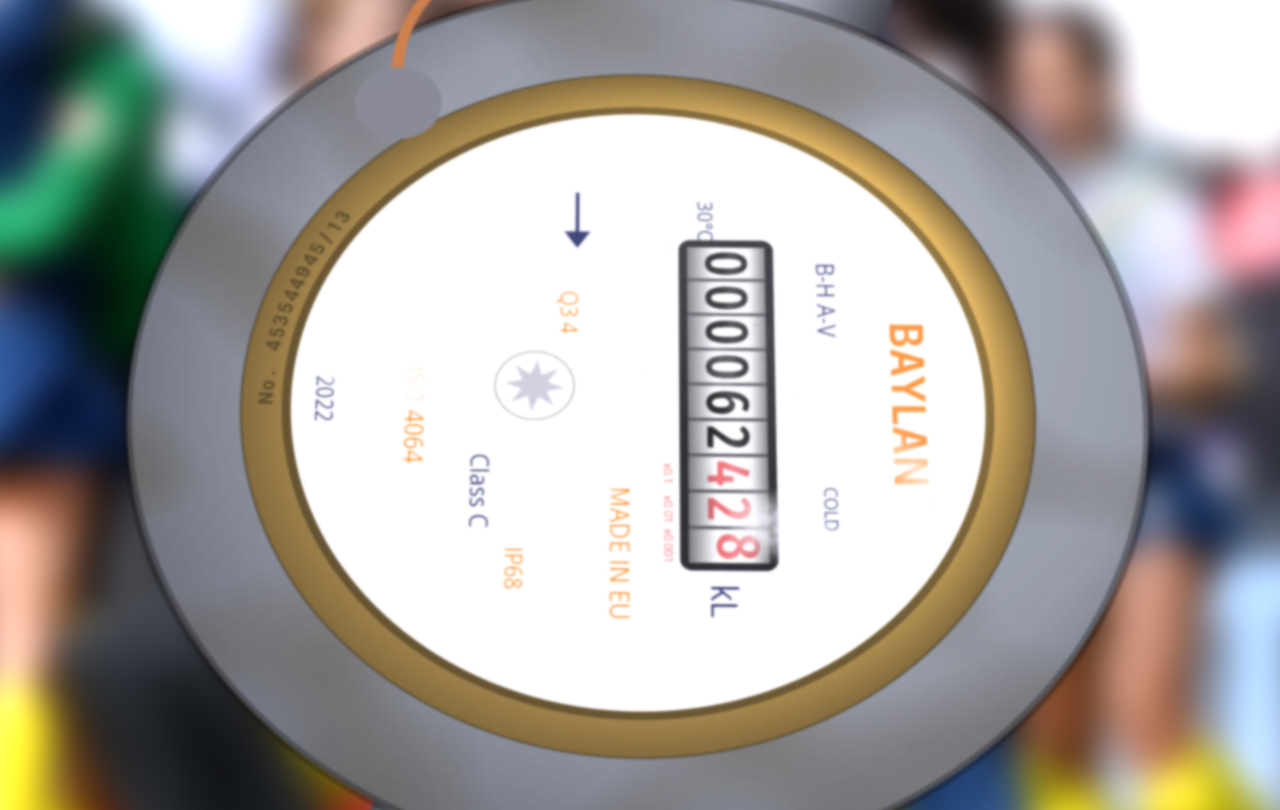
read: value=62.428 unit=kL
